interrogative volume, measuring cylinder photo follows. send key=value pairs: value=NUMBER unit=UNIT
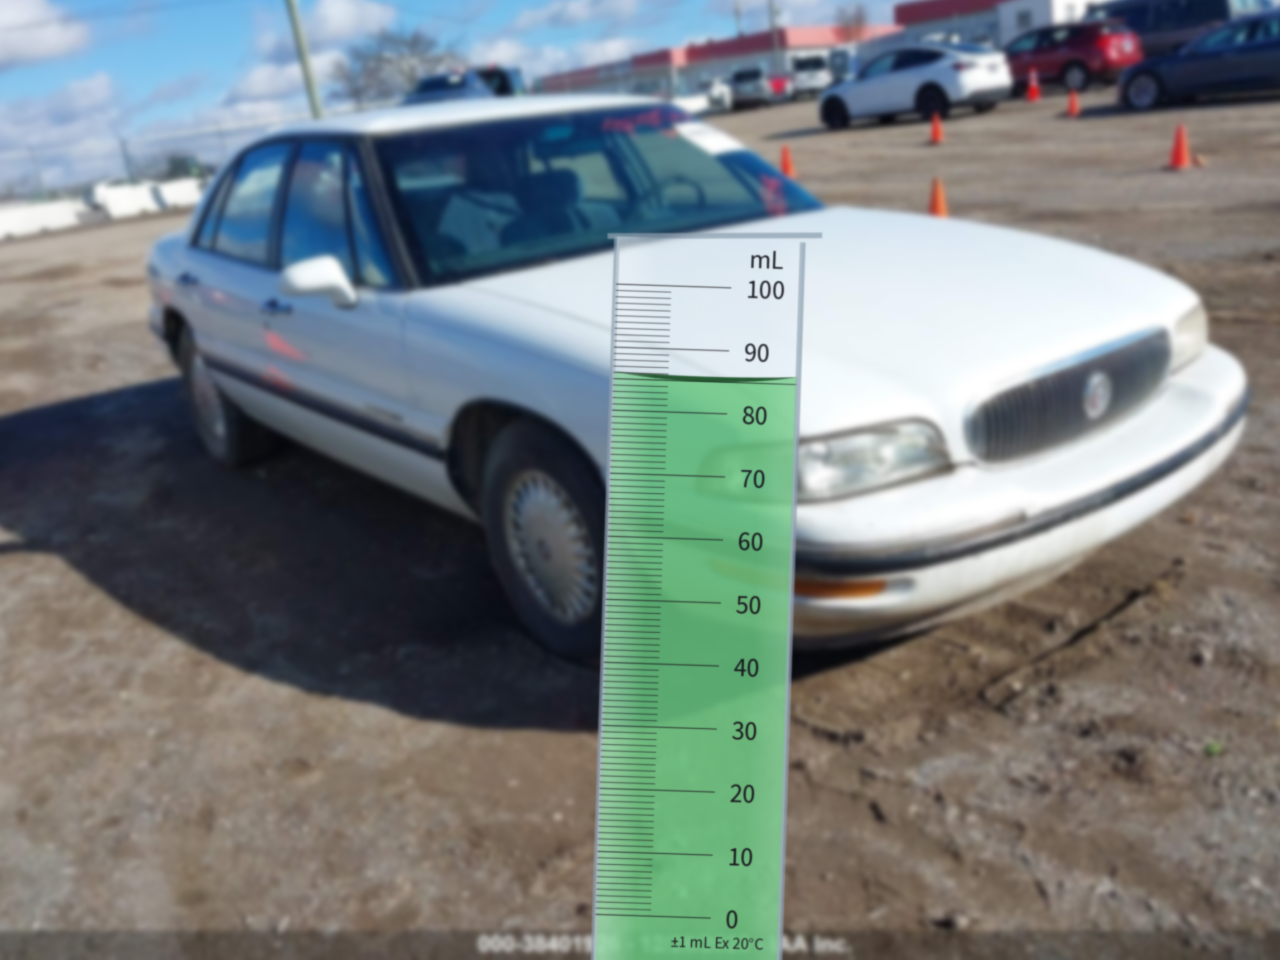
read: value=85 unit=mL
